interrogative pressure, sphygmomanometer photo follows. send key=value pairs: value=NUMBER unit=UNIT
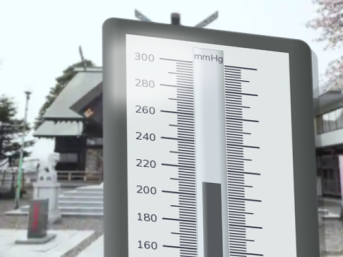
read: value=210 unit=mmHg
